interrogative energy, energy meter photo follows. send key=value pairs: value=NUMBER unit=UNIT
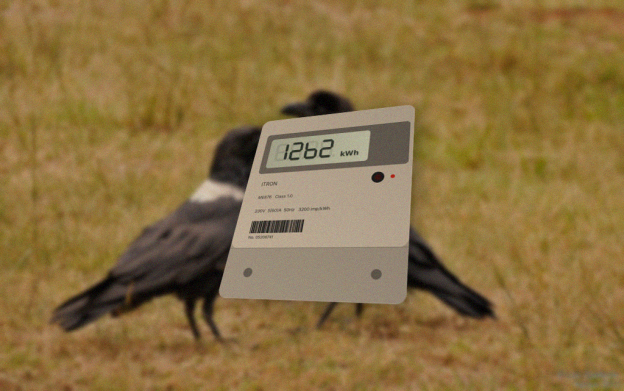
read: value=1262 unit=kWh
